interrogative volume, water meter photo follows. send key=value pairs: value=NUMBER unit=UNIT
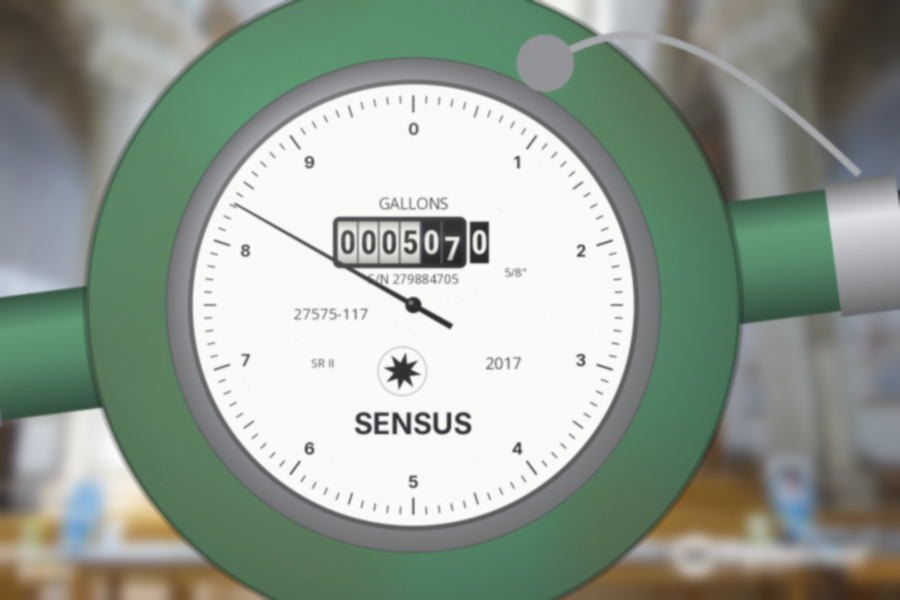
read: value=5068.3 unit=gal
